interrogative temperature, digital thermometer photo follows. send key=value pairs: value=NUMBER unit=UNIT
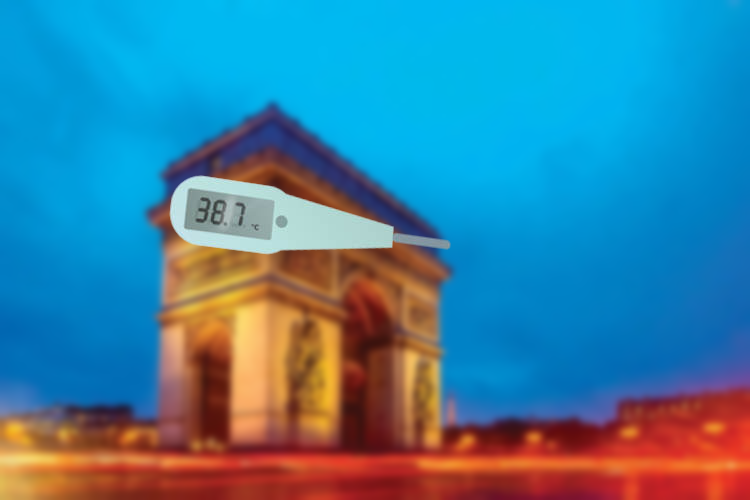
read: value=38.7 unit=°C
